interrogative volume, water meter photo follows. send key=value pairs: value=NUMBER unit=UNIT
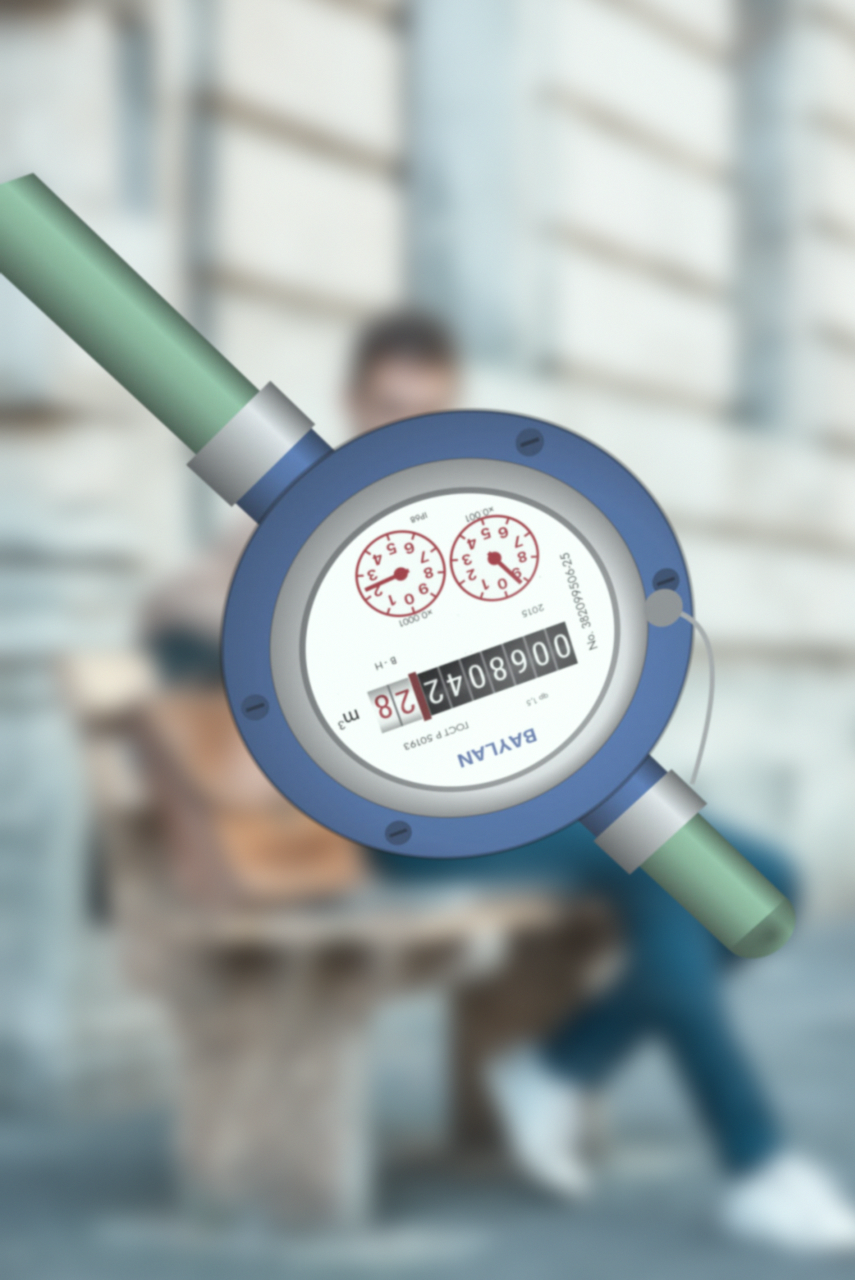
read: value=68042.2792 unit=m³
